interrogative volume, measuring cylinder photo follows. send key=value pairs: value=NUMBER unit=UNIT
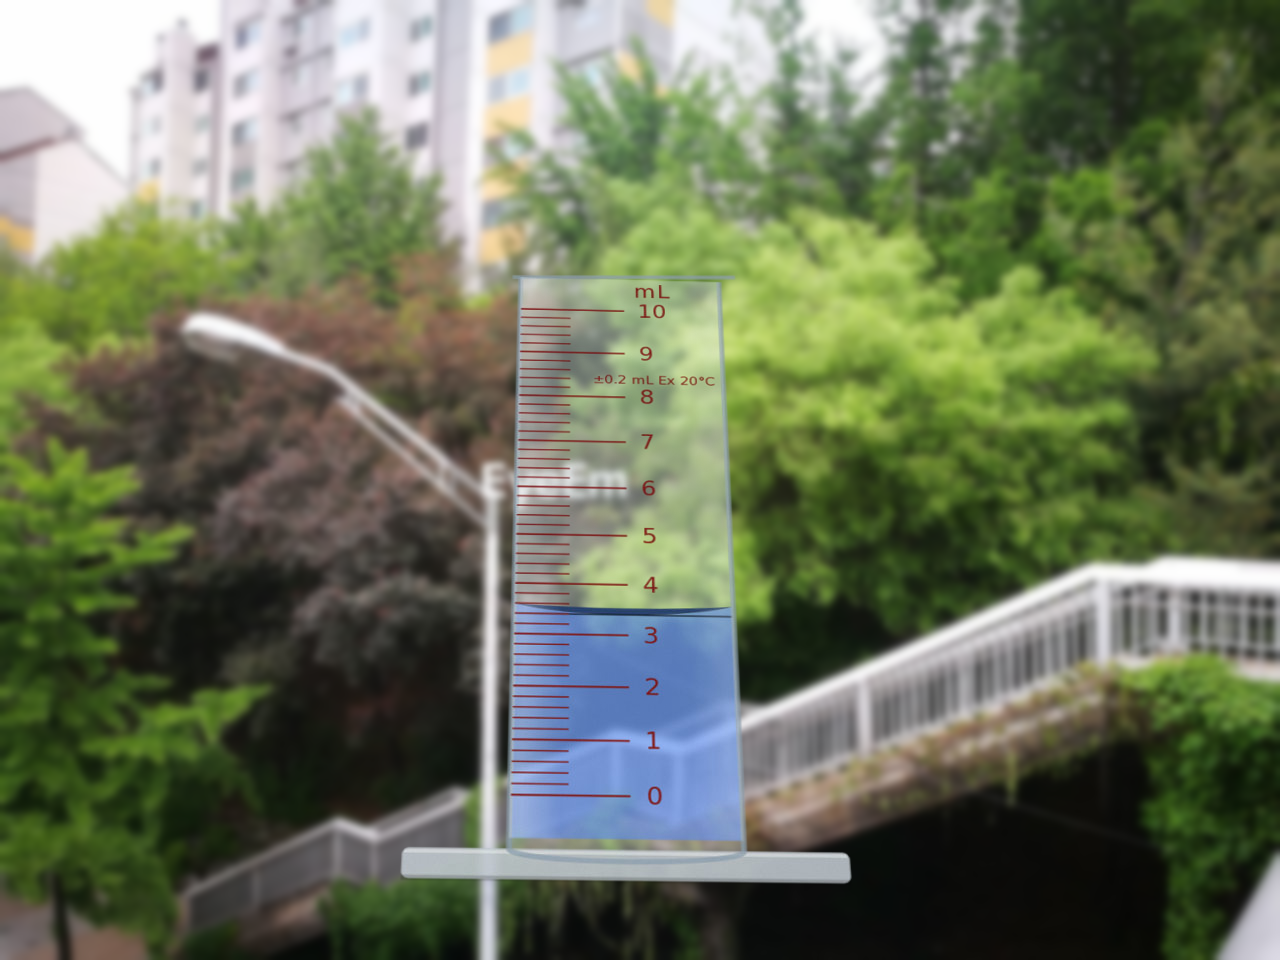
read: value=3.4 unit=mL
